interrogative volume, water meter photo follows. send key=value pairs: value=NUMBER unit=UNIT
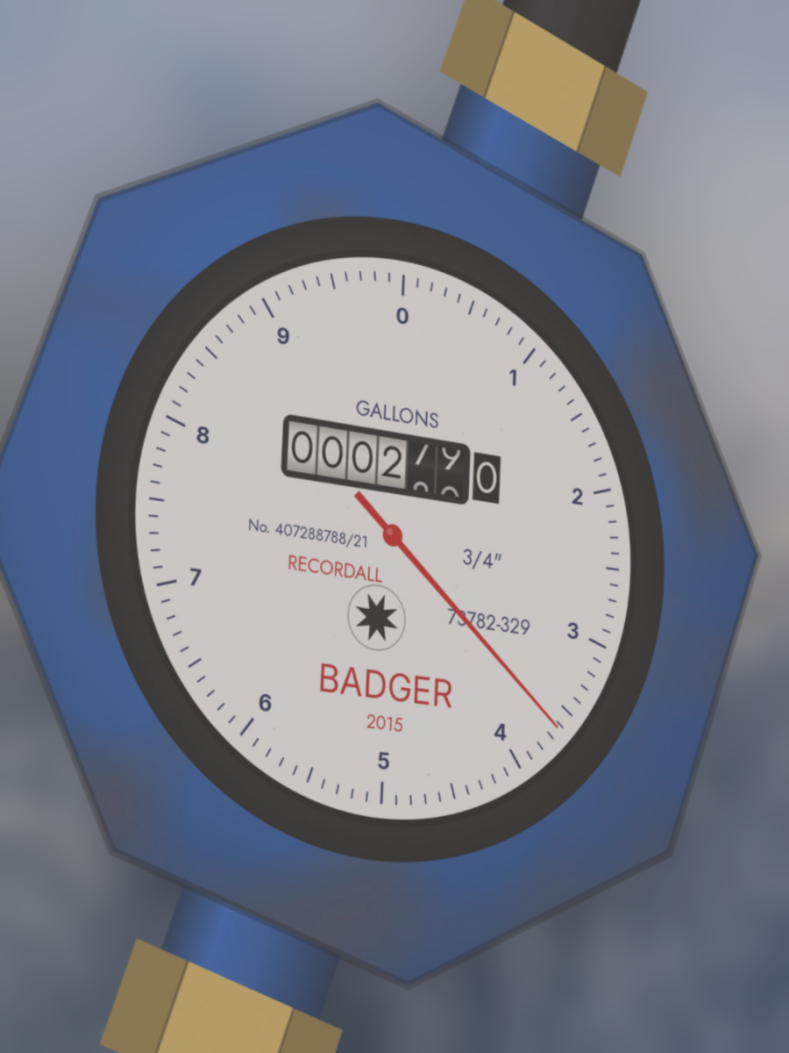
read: value=2793.6 unit=gal
